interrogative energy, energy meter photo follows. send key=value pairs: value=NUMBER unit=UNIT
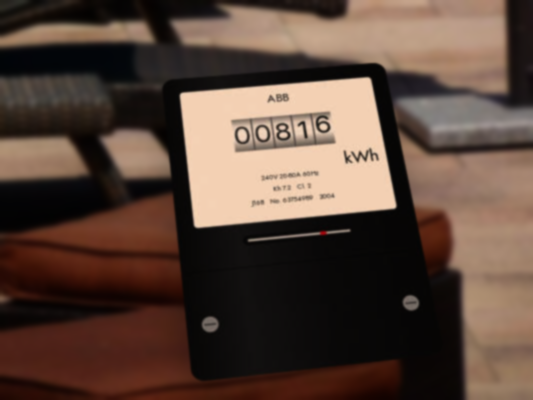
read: value=816 unit=kWh
